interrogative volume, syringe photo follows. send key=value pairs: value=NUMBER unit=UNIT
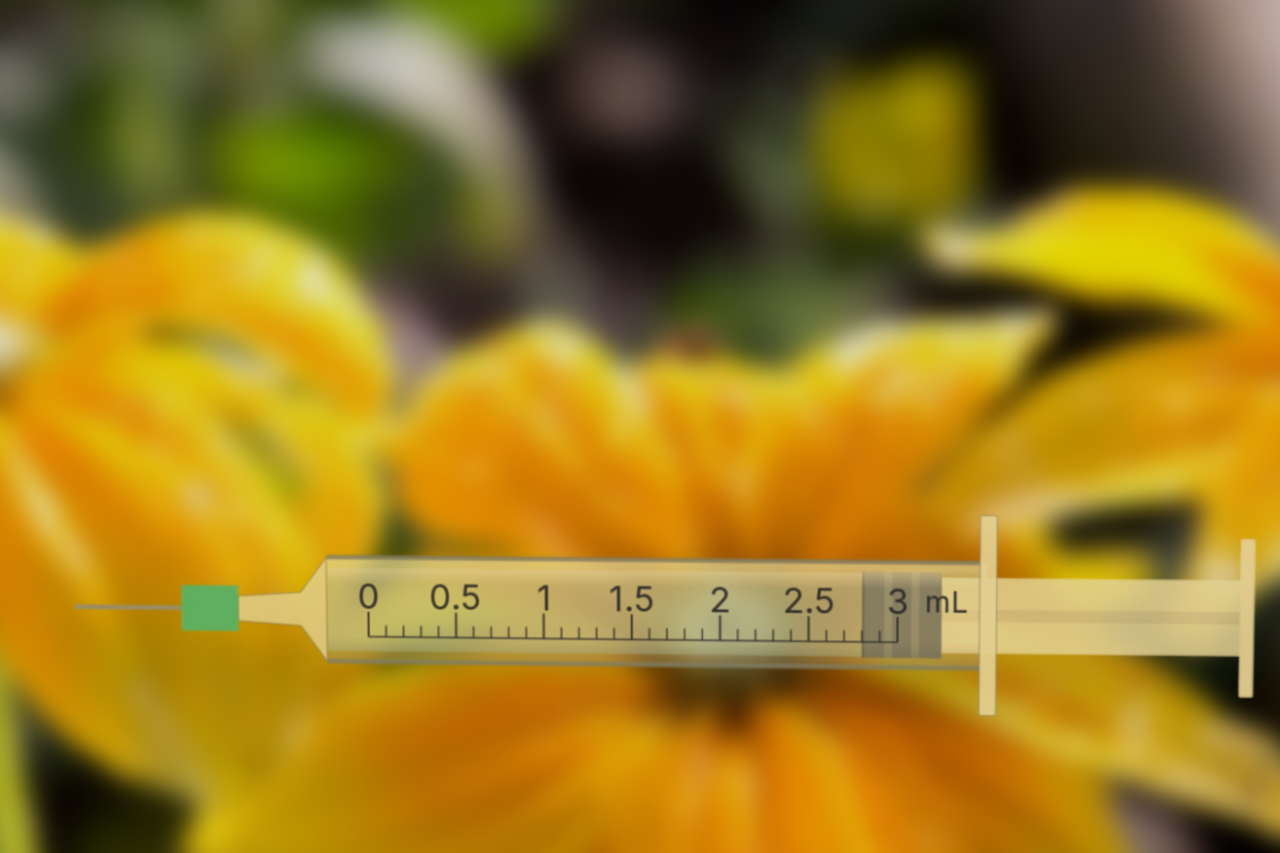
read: value=2.8 unit=mL
